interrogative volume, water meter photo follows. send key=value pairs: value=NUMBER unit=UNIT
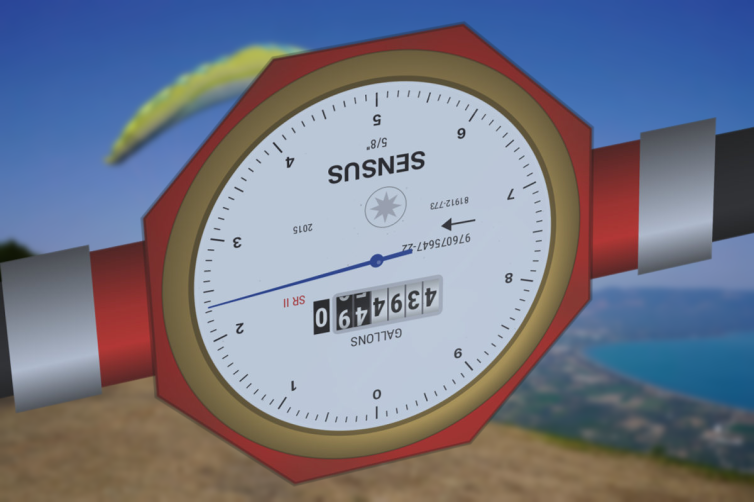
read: value=4394492.3 unit=gal
